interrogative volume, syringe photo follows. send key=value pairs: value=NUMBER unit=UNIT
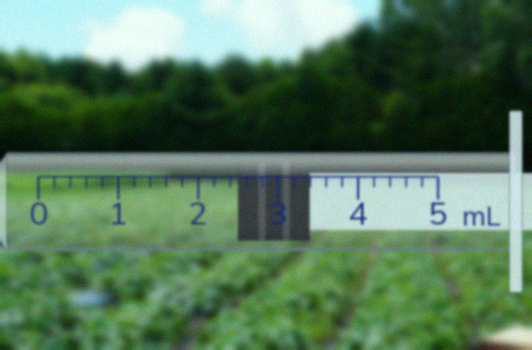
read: value=2.5 unit=mL
